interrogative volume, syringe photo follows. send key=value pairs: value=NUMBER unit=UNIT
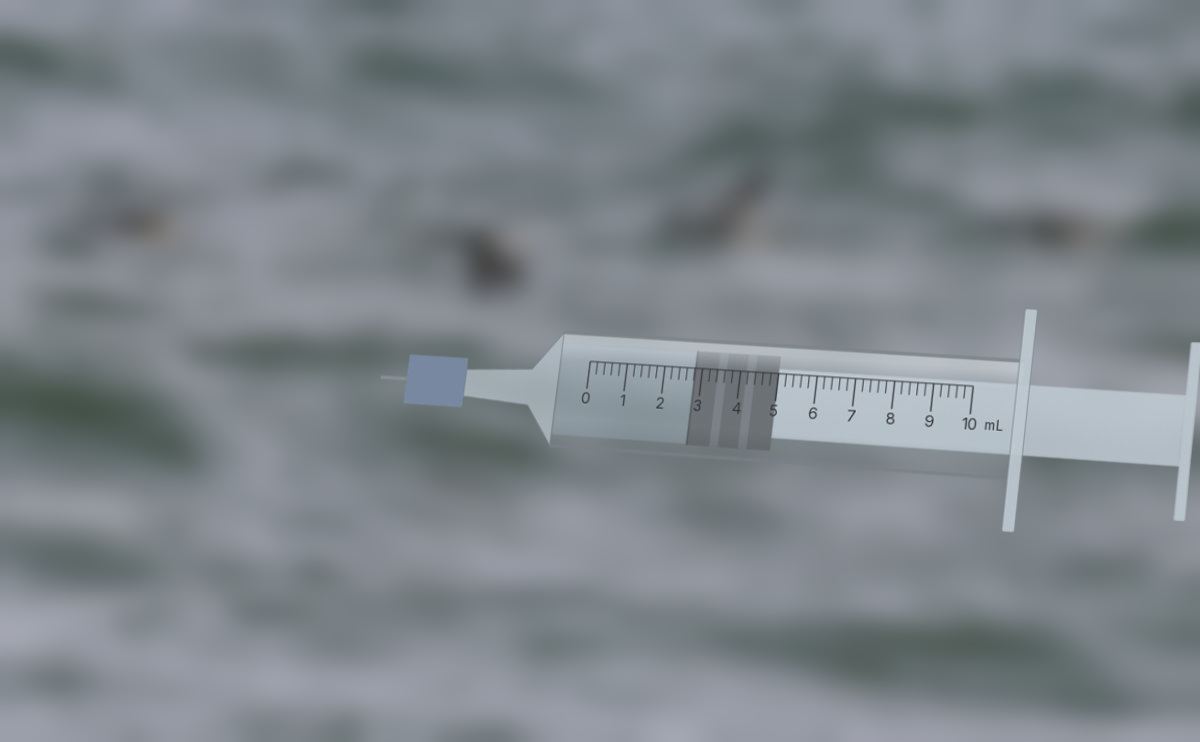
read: value=2.8 unit=mL
